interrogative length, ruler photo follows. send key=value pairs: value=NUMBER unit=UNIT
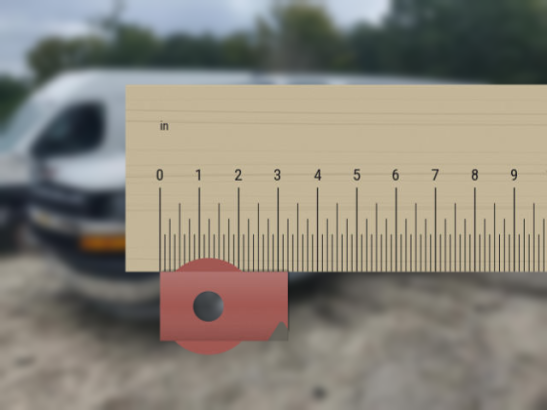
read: value=3.25 unit=in
